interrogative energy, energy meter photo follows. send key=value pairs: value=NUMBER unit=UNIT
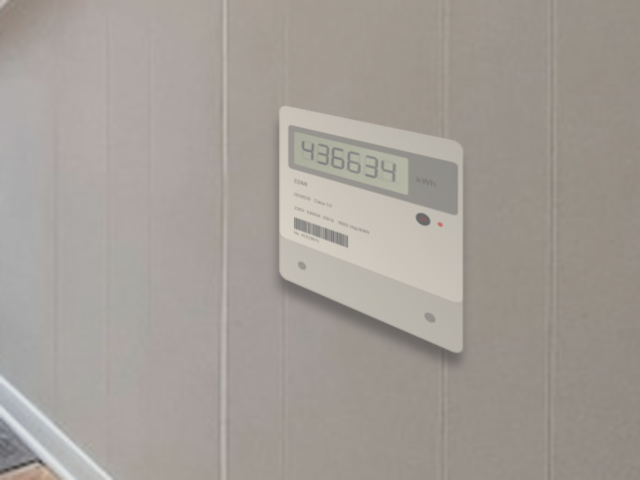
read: value=436634 unit=kWh
